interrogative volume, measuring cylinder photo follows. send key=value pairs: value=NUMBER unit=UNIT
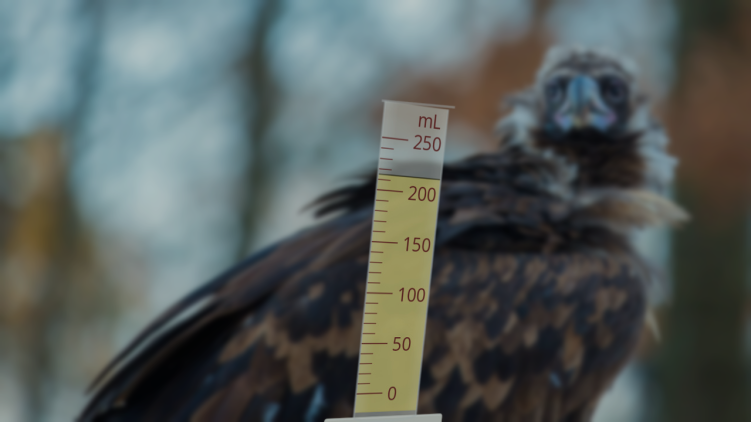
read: value=215 unit=mL
